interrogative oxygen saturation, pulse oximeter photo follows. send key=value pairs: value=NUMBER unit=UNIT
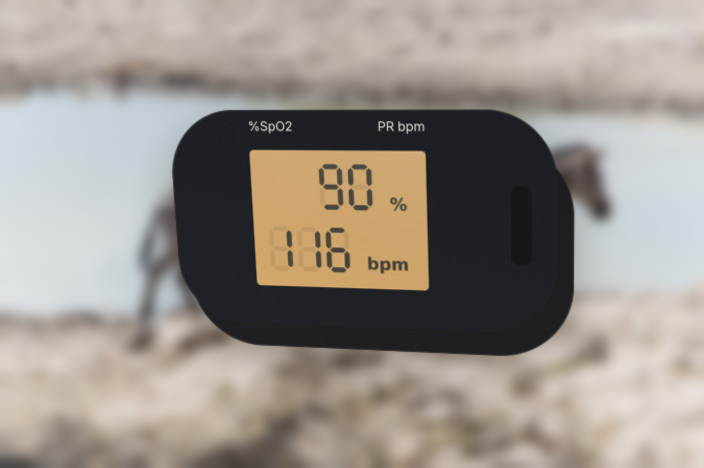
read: value=90 unit=%
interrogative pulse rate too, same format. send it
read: value=116 unit=bpm
